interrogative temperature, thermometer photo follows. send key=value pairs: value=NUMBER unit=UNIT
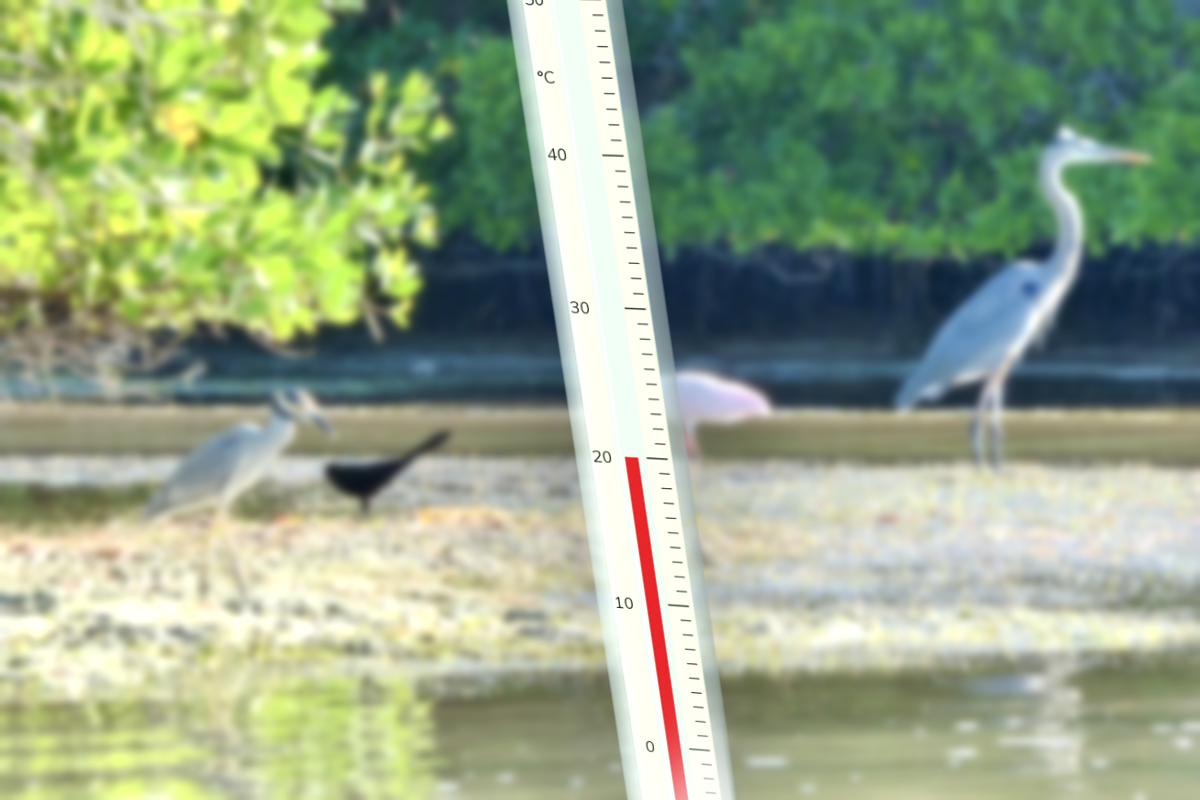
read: value=20 unit=°C
